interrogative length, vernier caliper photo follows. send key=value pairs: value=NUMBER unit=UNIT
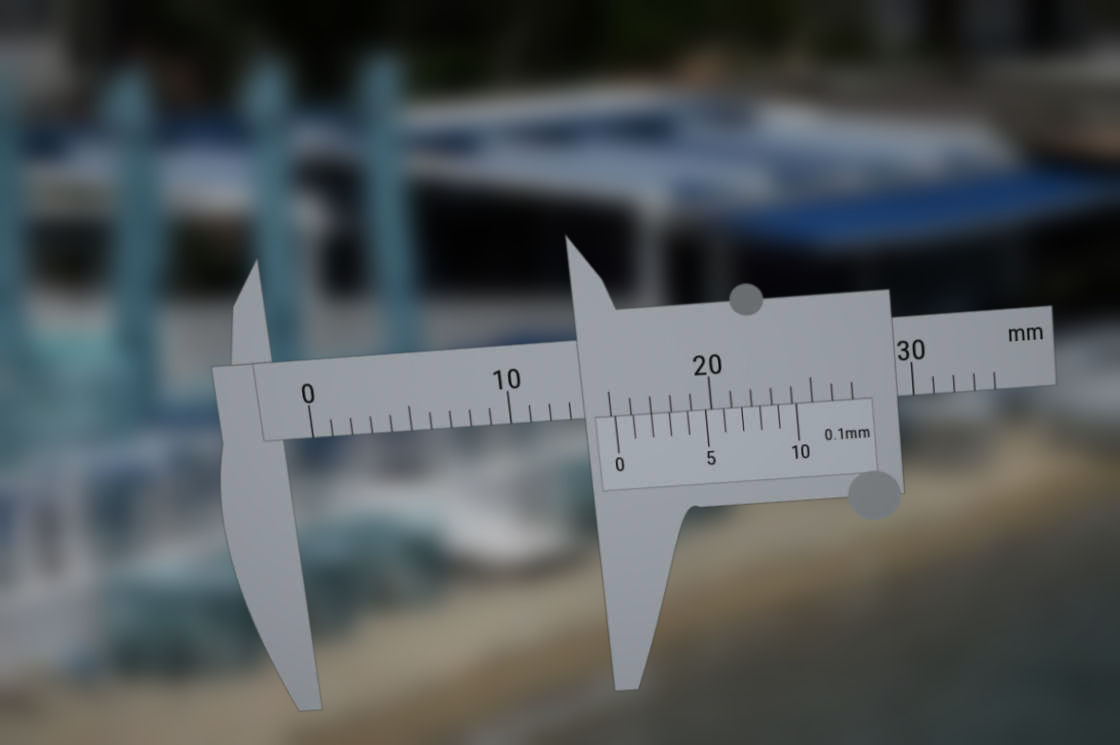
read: value=15.2 unit=mm
